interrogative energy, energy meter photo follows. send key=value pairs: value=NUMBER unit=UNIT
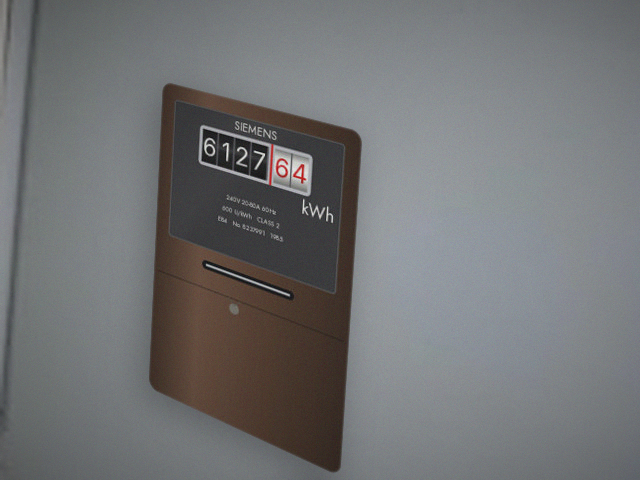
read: value=6127.64 unit=kWh
